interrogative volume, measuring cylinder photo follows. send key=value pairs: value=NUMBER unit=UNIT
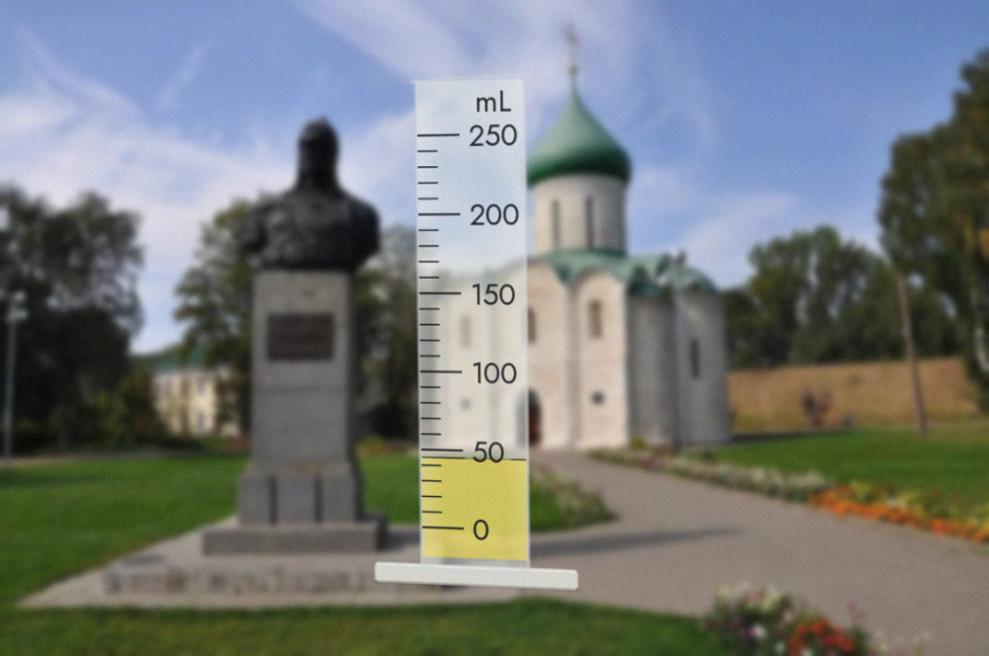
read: value=45 unit=mL
